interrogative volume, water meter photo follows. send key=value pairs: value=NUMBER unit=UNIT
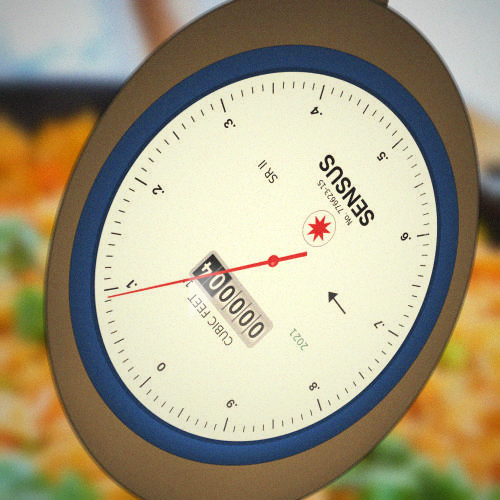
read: value=4.09 unit=ft³
